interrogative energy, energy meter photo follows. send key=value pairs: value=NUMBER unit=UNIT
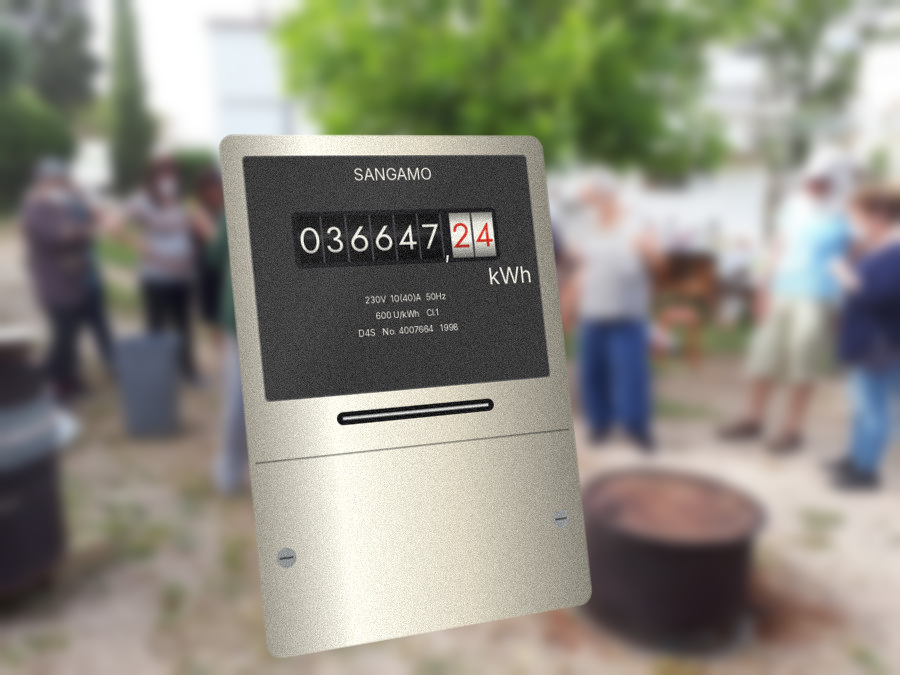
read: value=36647.24 unit=kWh
